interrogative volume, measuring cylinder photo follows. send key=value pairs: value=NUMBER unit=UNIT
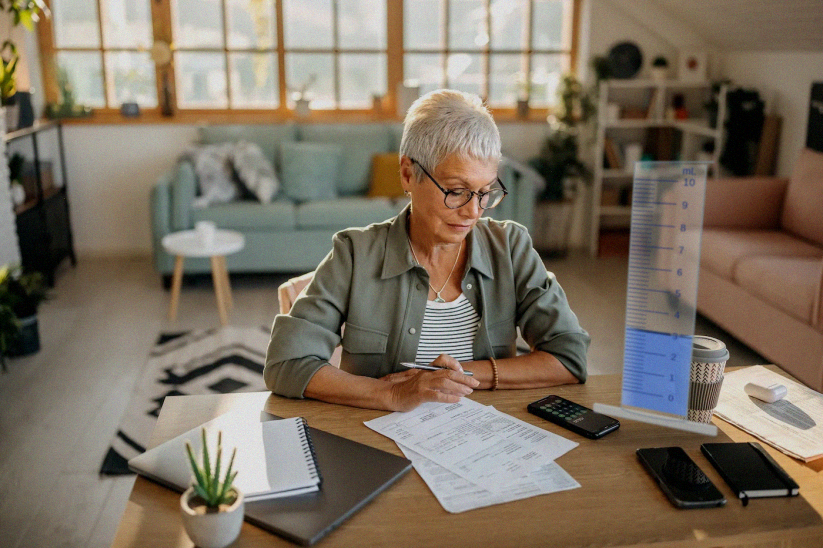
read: value=3 unit=mL
